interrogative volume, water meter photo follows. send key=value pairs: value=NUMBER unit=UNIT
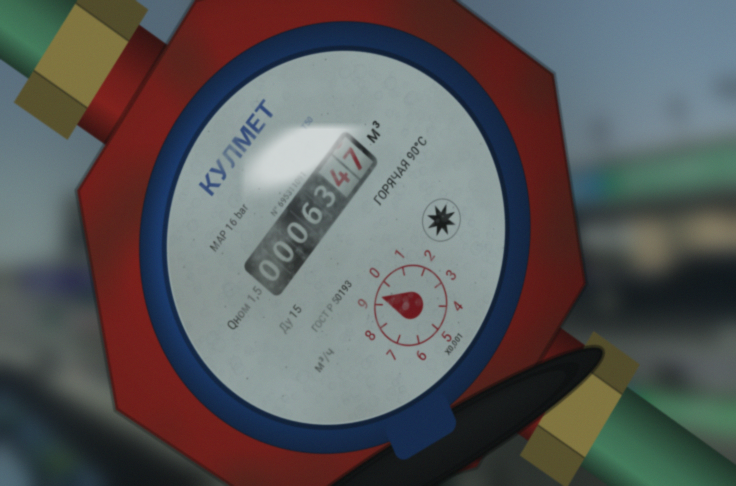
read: value=63.469 unit=m³
